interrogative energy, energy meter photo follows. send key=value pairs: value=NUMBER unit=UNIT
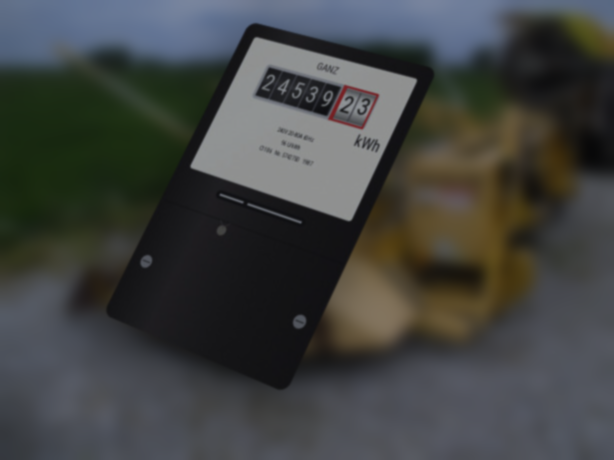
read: value=24539.23 unit=kWh
